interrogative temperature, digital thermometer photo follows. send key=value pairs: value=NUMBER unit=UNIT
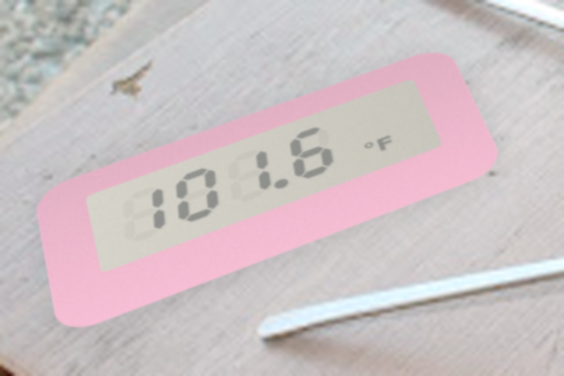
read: value=101.6 unit=°F
